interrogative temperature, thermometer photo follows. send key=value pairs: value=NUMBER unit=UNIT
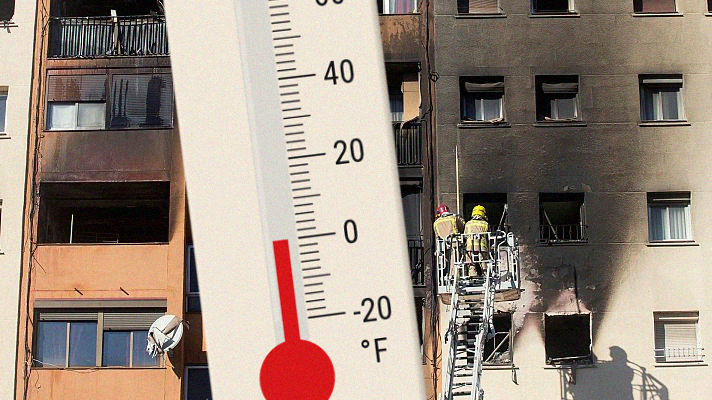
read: value=0 unit=°F
